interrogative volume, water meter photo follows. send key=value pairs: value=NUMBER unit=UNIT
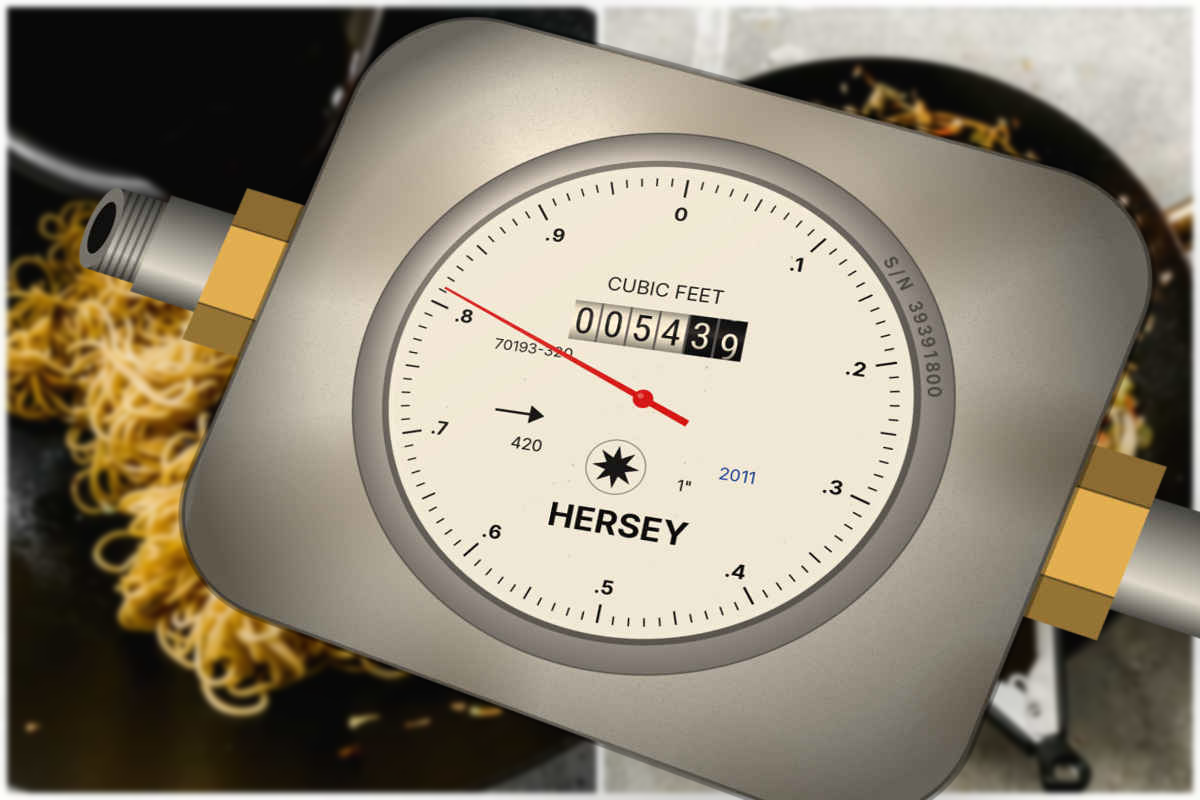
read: value=5438.81 unit=ft³
